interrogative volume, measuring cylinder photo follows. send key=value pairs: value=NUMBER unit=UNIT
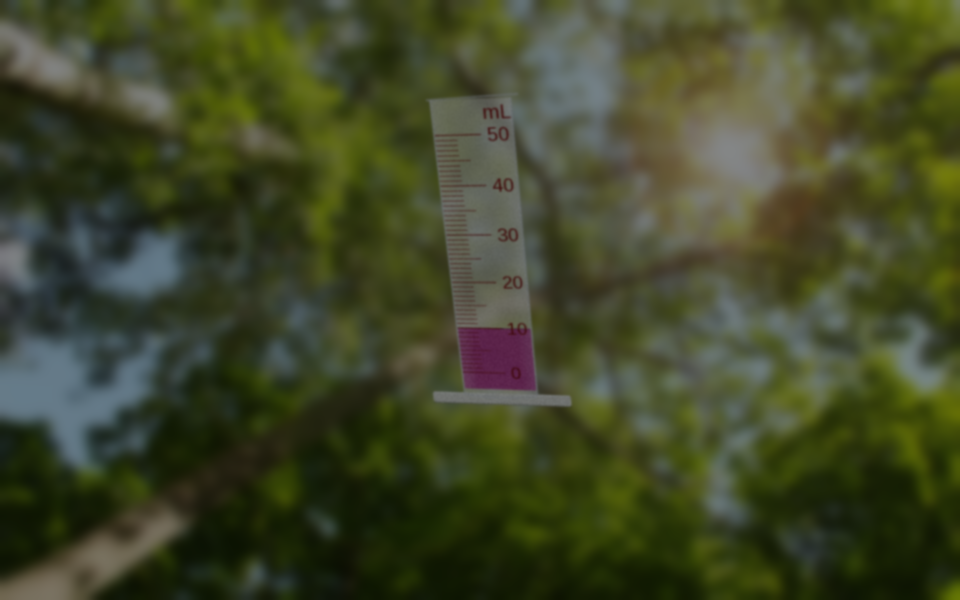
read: value=10 unit=mL
